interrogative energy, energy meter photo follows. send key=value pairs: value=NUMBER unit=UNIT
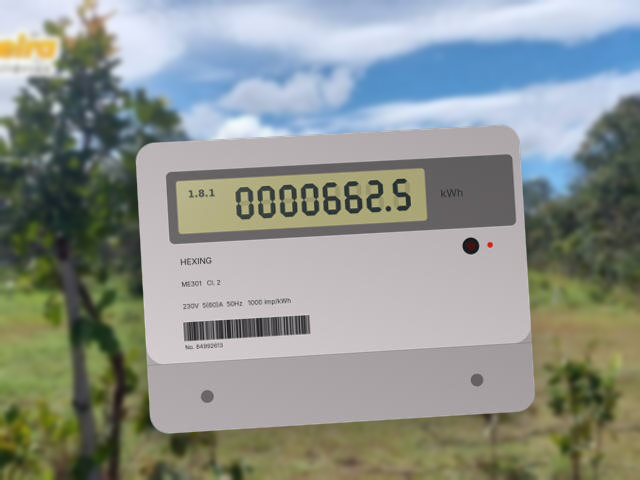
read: value=662.5 unit=kWh
